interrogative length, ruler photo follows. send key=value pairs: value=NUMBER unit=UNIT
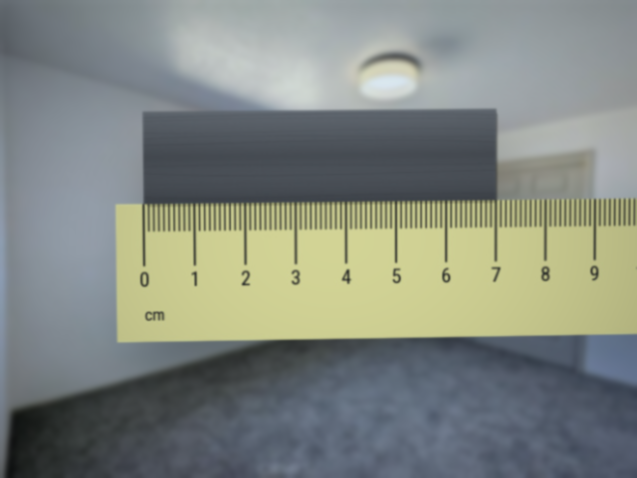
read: value=7 unit=cm
